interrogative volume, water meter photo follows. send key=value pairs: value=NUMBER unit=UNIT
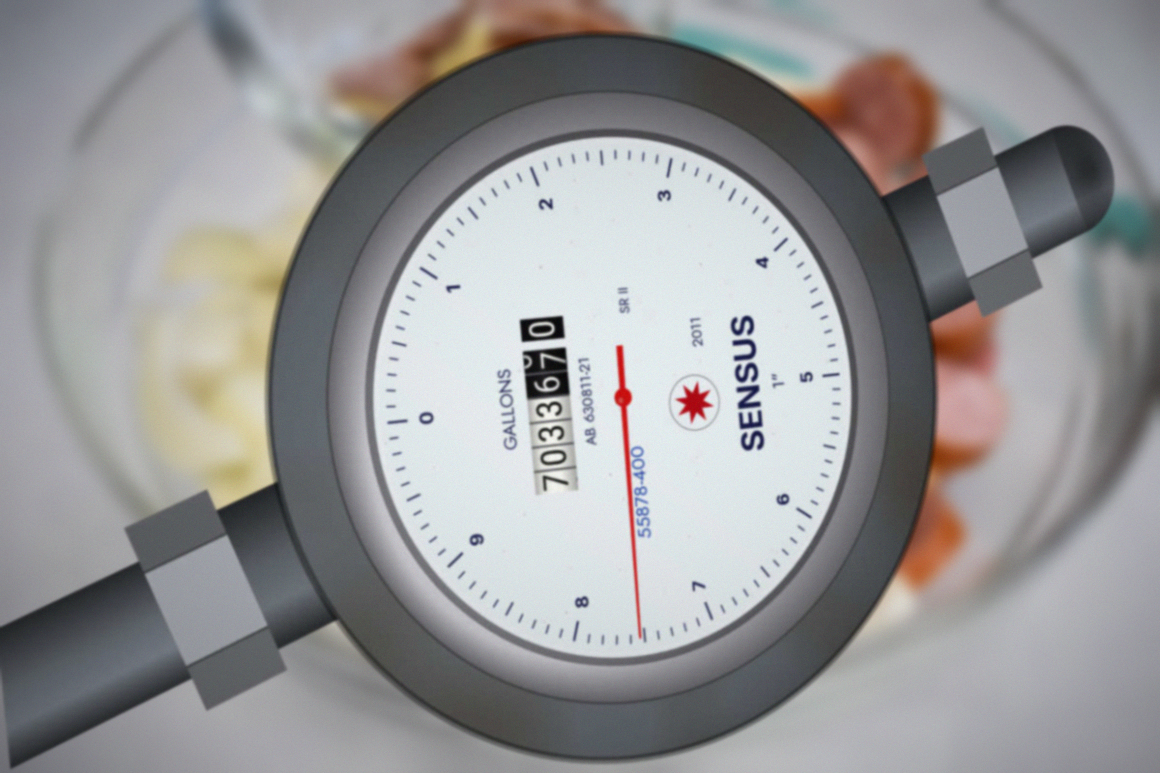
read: value=7033667.5 unit=gal
